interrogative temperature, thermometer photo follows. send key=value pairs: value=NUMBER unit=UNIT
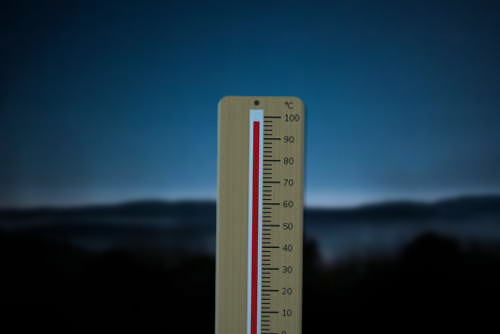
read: value=98 unit=°C
